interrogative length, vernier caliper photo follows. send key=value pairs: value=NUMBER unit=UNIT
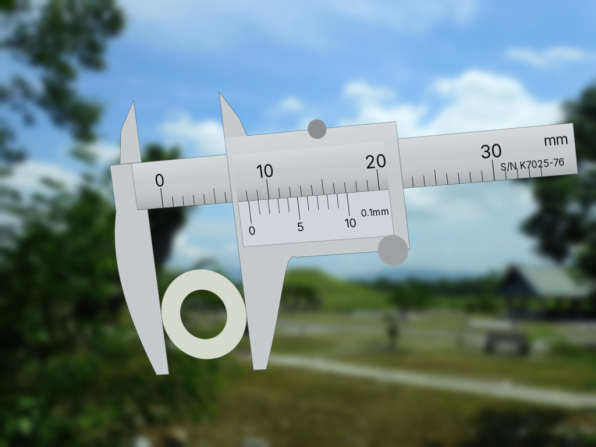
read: value=8.1 unit=mm
